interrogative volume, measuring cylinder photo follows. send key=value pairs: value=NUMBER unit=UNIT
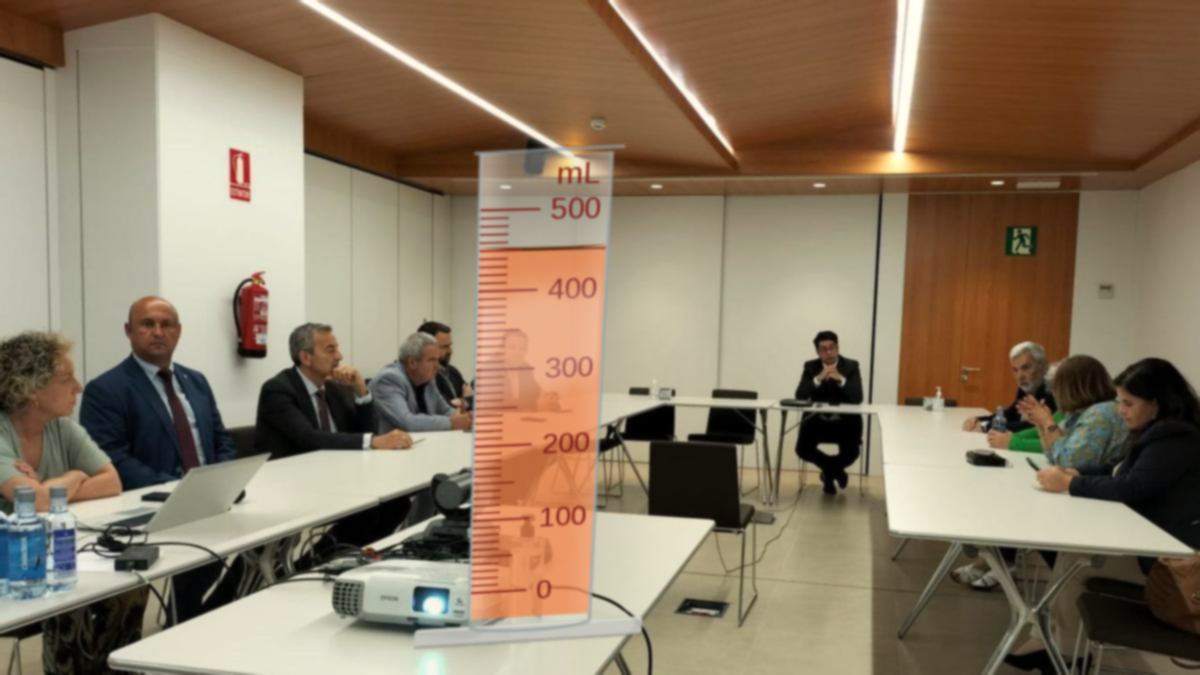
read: value=450 unit=mL
